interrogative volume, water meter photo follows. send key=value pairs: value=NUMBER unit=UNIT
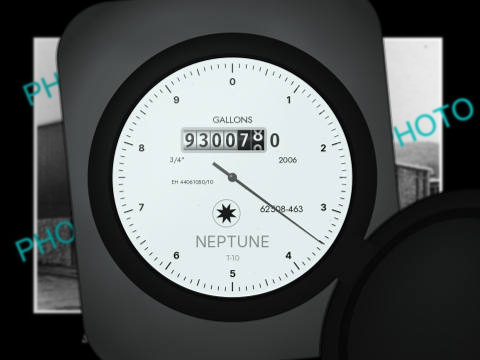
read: value=9300783.5 unit=gal
